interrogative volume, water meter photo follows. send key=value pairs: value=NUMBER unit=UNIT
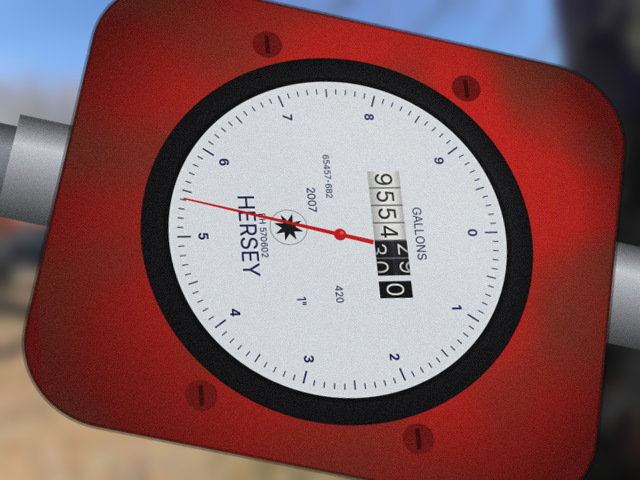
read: value=9554295.4 unit=gal
